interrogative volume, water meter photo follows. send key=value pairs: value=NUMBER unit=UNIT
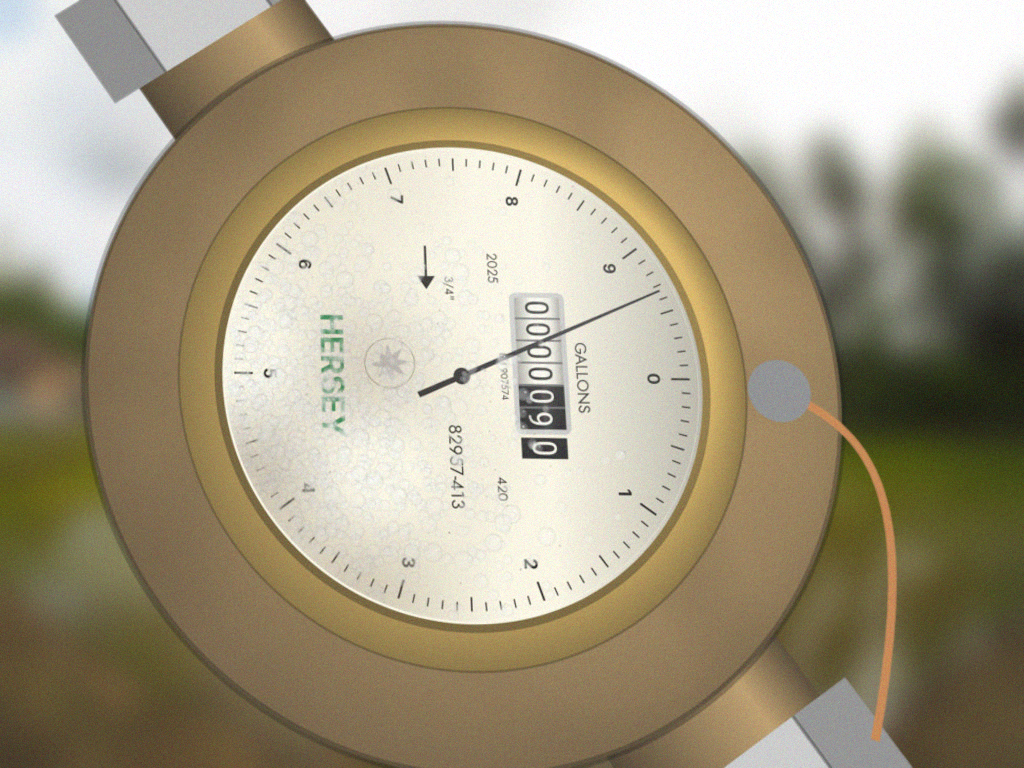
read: value=89.3 unit=gal
